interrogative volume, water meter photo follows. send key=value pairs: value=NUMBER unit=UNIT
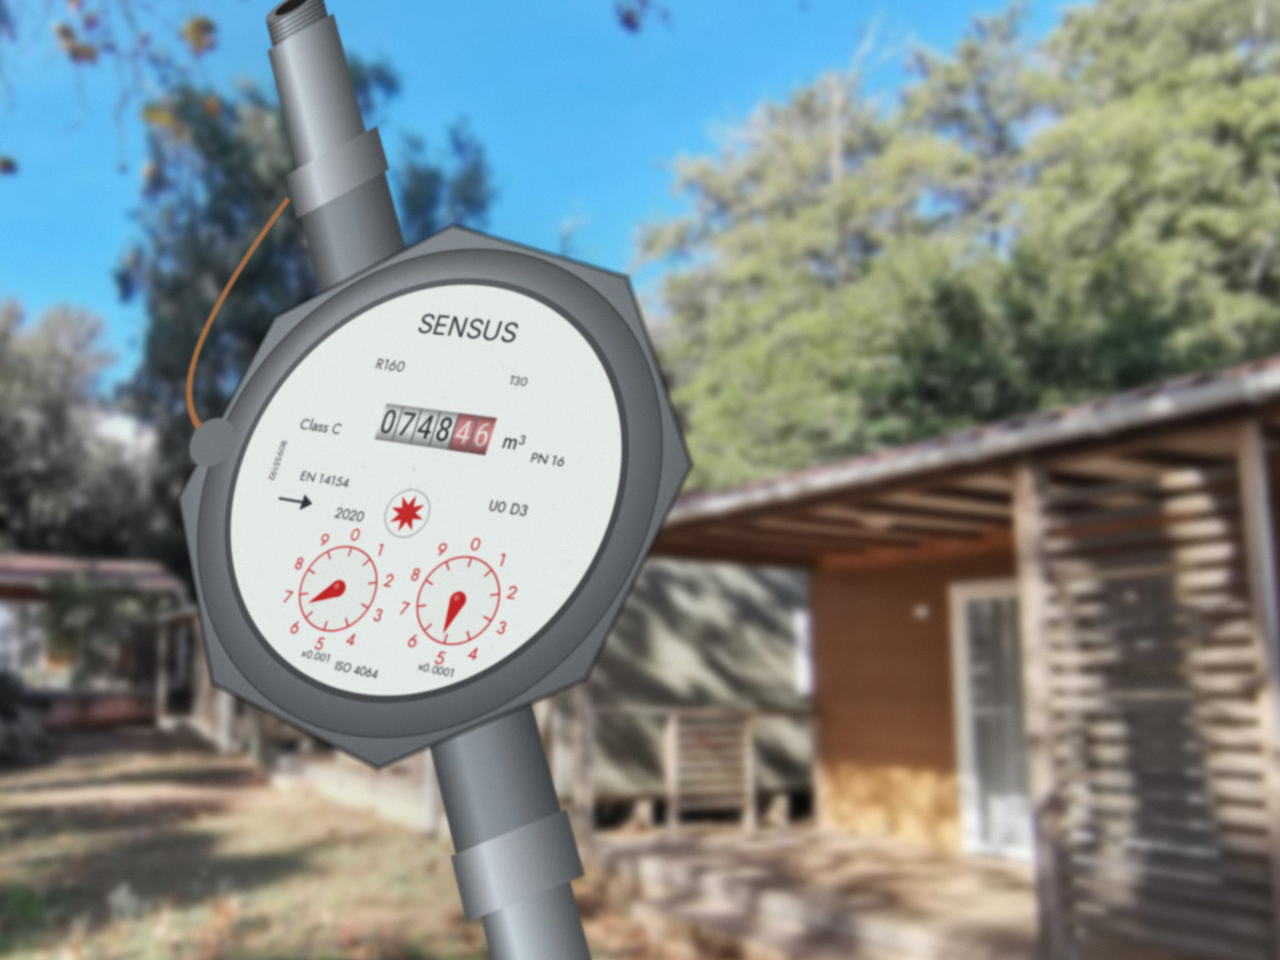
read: value=748.4665 unit=m³
